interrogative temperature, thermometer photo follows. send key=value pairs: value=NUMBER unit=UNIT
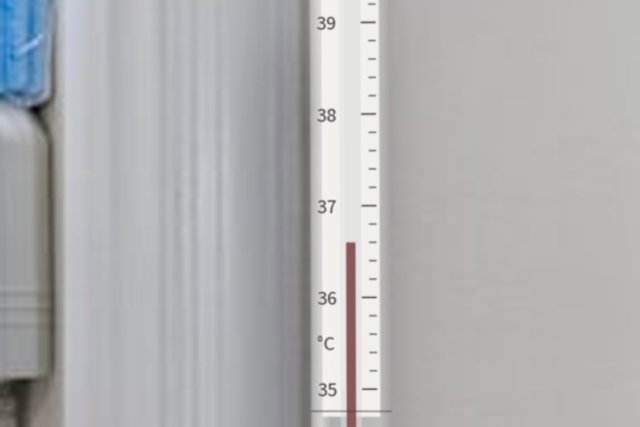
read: value=36.6 unit=°C
